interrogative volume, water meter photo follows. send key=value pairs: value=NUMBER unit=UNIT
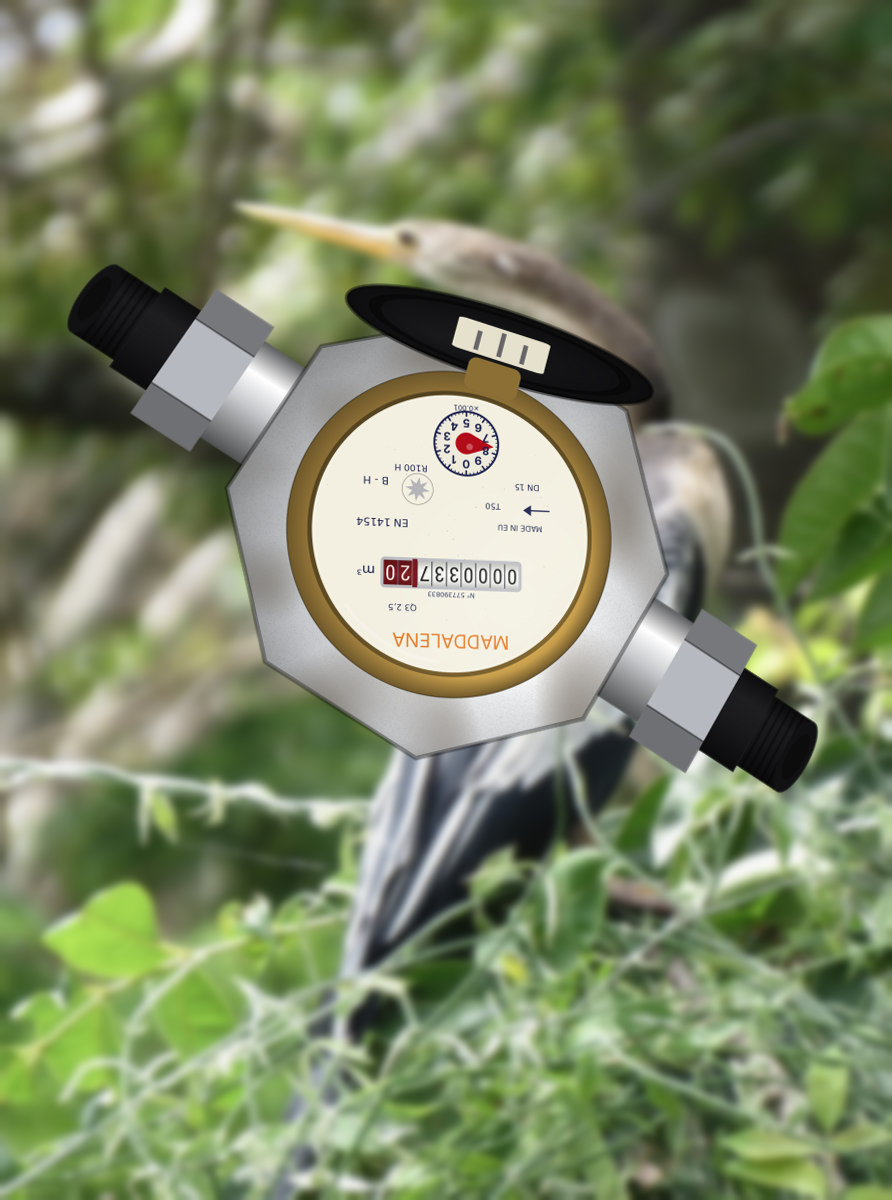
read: value=337.207 unit=m³
